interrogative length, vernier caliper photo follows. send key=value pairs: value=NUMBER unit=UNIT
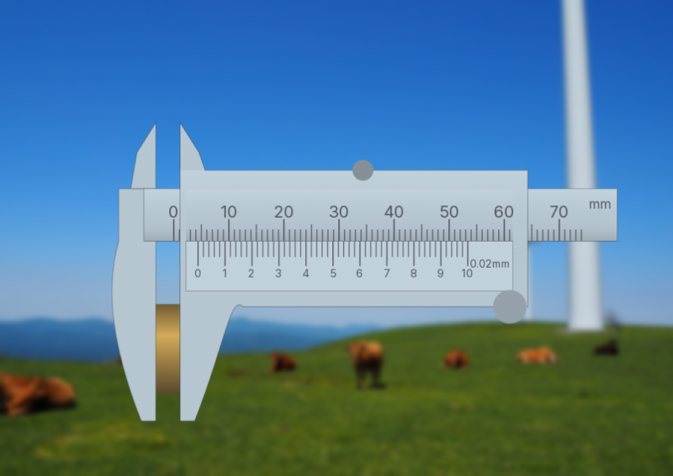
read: value=4.4 unit=mm
